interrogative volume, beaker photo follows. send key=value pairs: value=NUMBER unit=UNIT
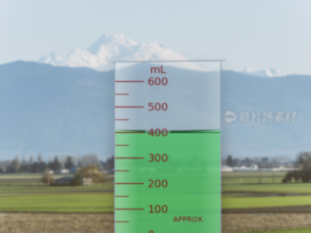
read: value=400 unit=mL
